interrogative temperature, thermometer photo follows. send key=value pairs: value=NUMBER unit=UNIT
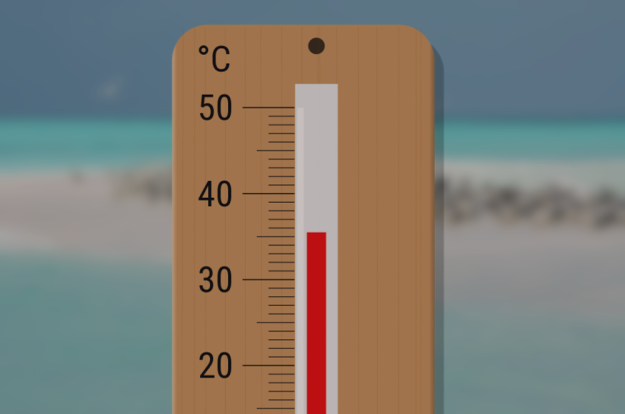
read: value=35.5 unit=°C
